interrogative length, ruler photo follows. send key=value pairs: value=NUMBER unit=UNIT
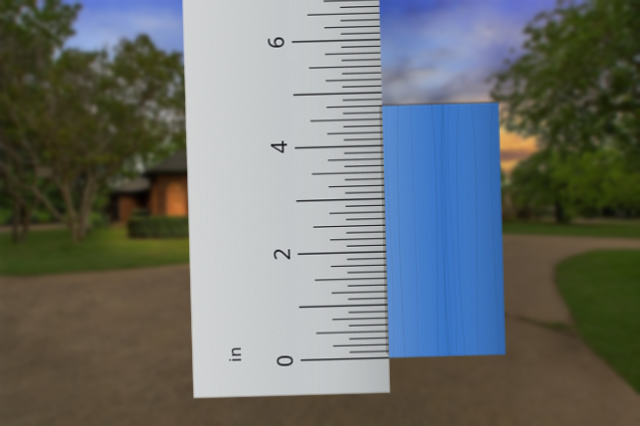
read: value=4.75 unit=in
